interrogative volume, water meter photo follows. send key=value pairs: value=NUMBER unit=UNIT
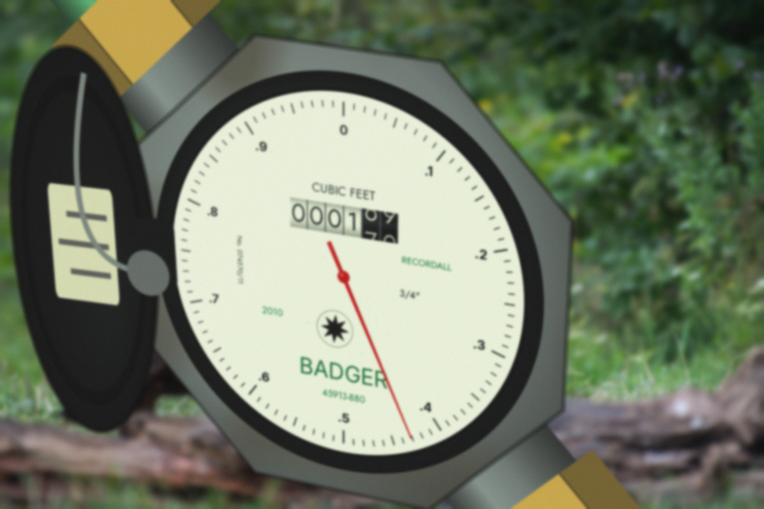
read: value=169.43 unit=ft³
